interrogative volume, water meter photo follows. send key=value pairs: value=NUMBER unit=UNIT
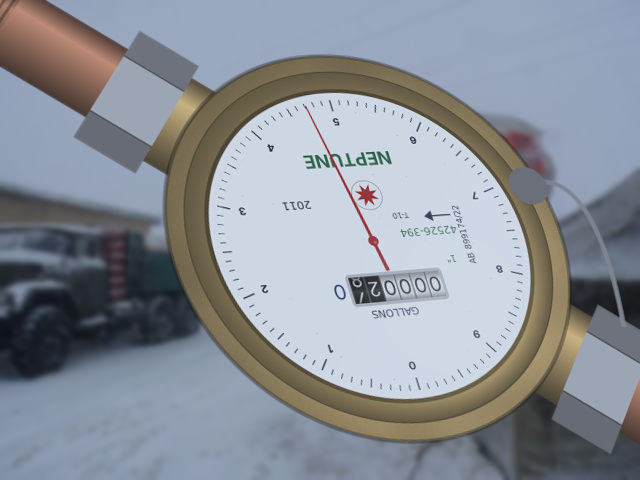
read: value=274.7 unit=gal
